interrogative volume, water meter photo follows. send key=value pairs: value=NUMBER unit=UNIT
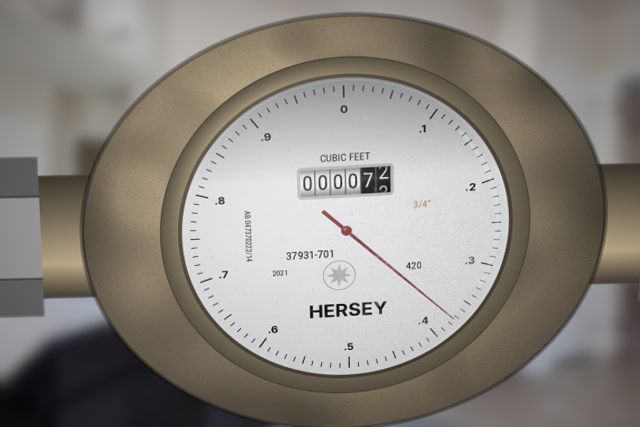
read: value=72.37 unit=ft³
